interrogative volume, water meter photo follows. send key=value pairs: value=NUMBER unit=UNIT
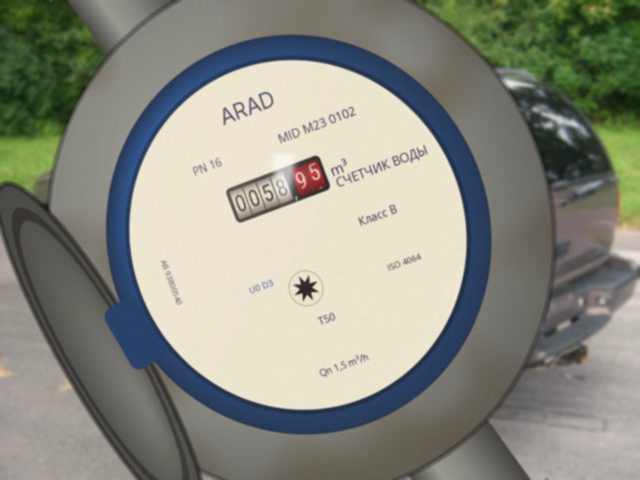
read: value=58.95 unit=m³
